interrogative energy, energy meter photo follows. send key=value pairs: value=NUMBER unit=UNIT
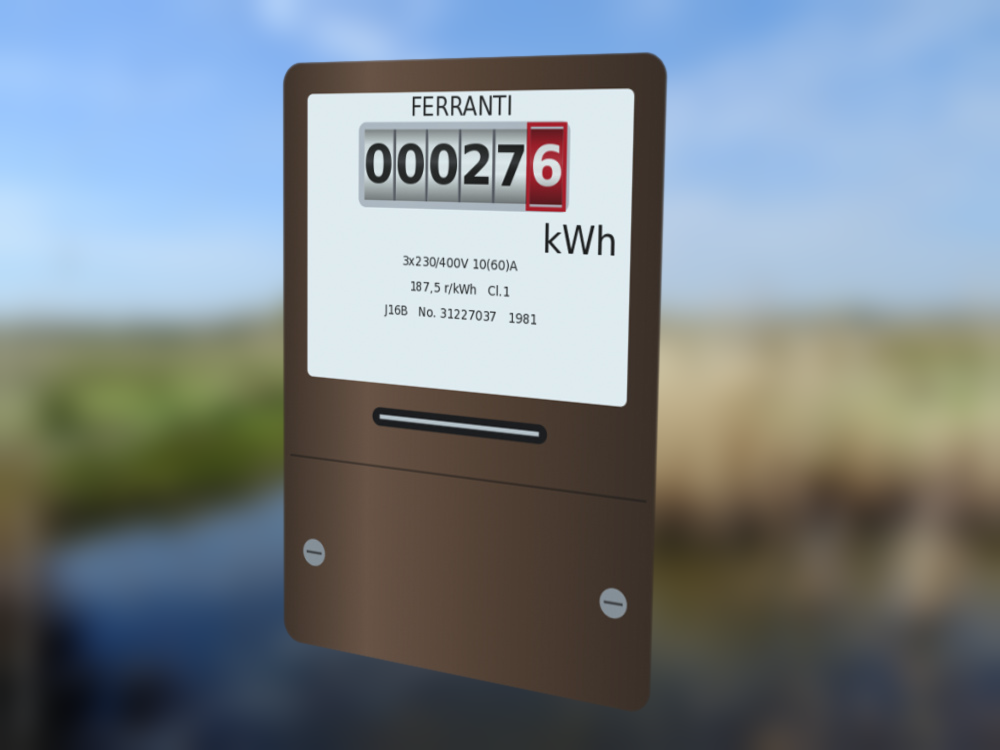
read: value=27.6 unit=kWh
